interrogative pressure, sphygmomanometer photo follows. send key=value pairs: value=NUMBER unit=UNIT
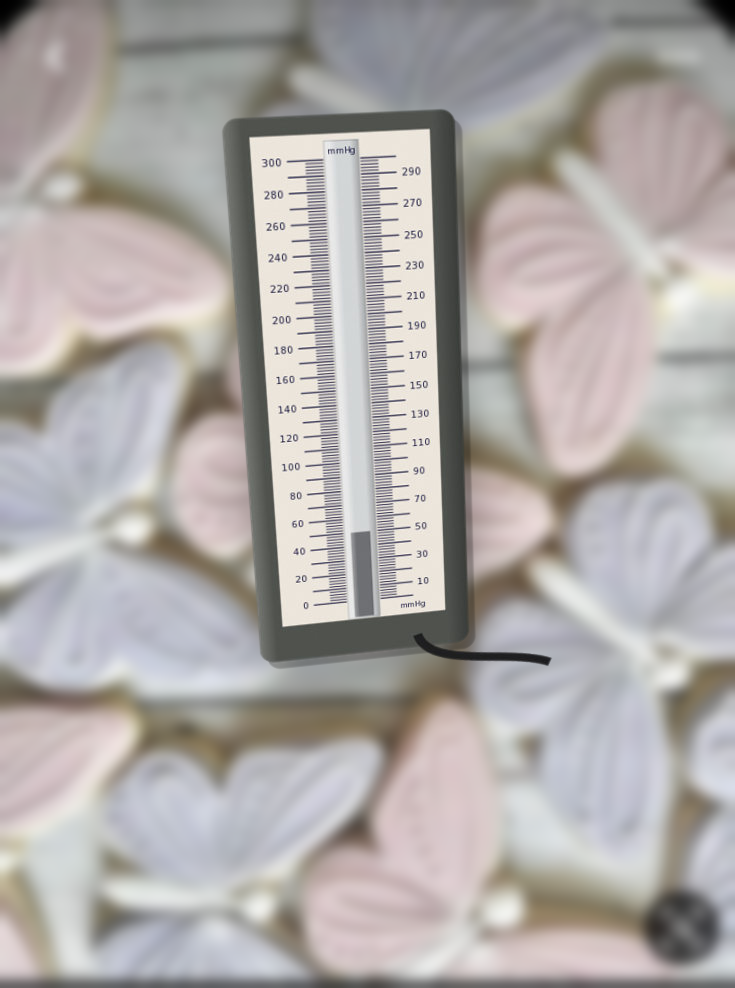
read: value=50 unit=mmHg
